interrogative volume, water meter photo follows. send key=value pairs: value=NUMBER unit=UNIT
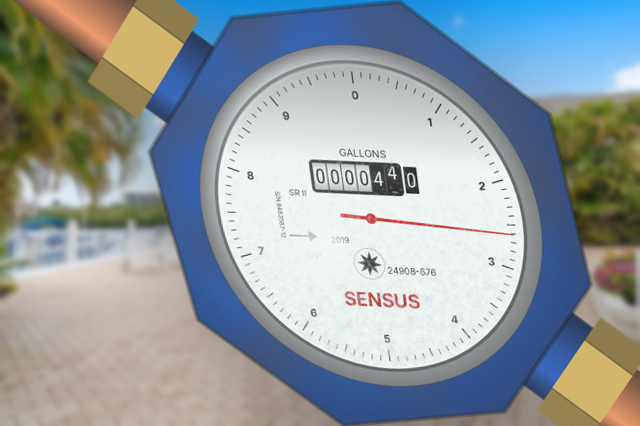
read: value=442.6 unit=gal
